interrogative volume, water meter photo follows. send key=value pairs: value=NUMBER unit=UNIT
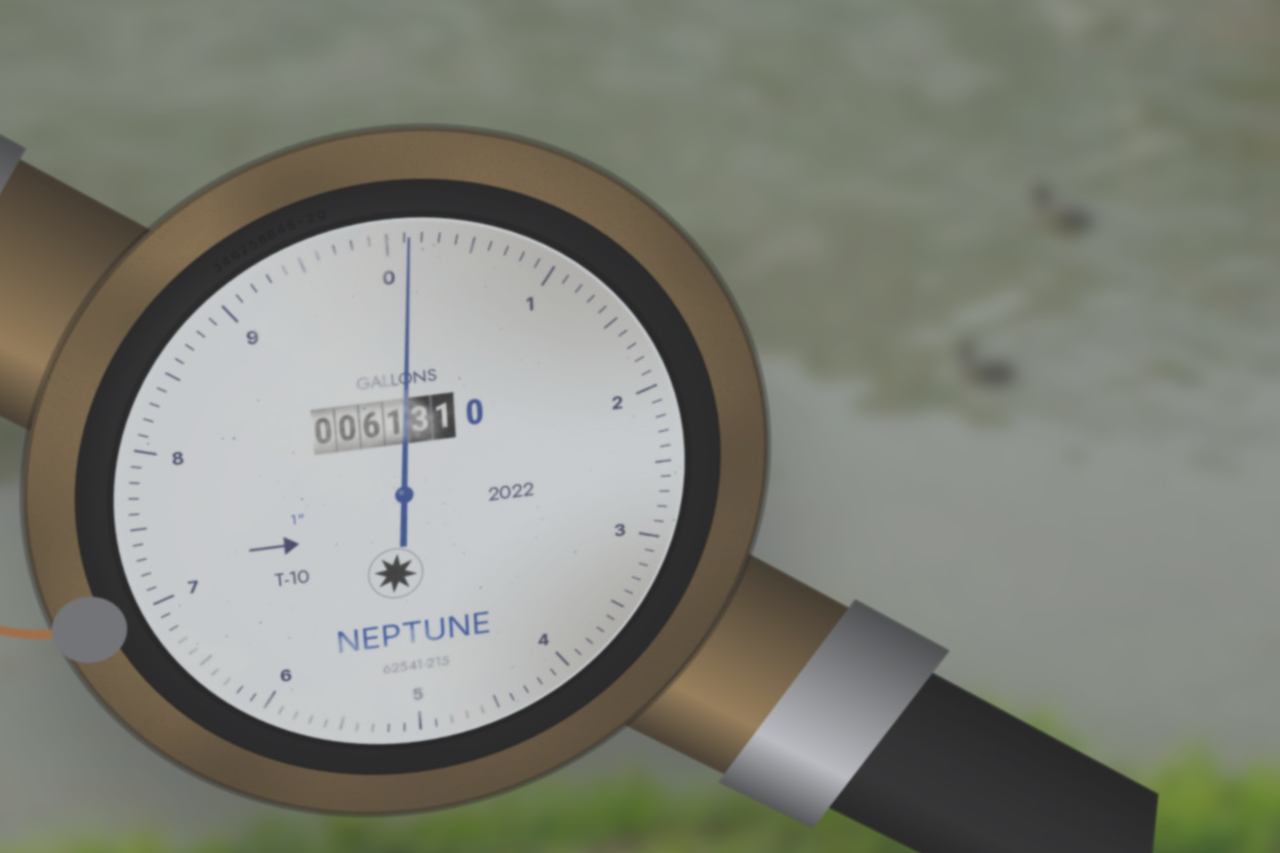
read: value=61310.1 unit=gal
